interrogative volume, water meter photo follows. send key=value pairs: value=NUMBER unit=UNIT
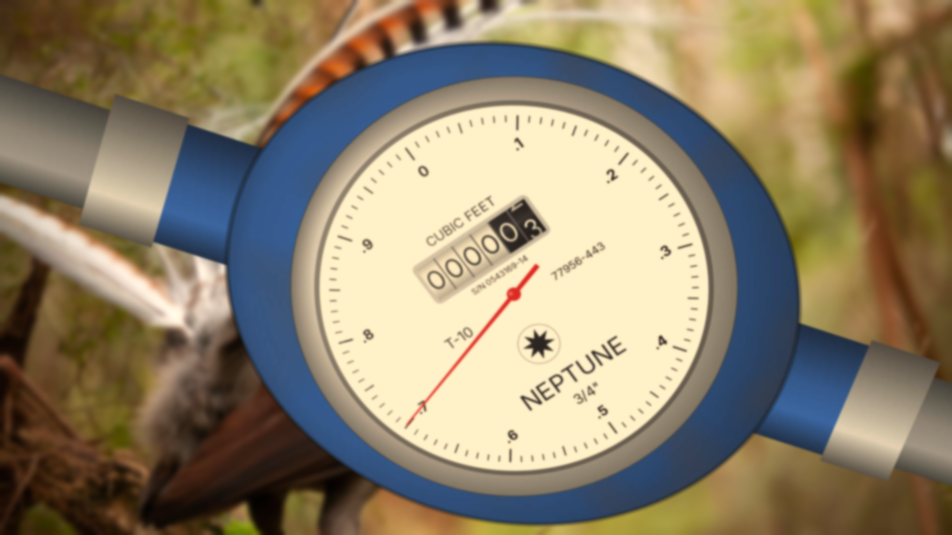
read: value=2.70 unit=ft³
